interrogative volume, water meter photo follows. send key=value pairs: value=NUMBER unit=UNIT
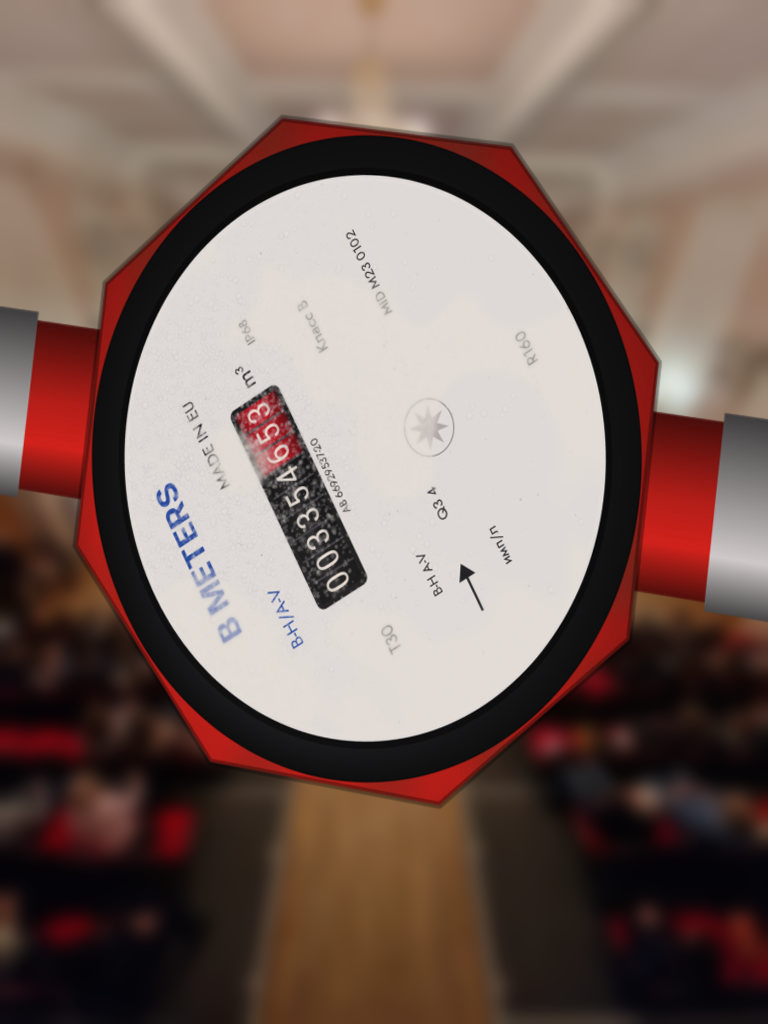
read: value=3354.653 unit=m³
